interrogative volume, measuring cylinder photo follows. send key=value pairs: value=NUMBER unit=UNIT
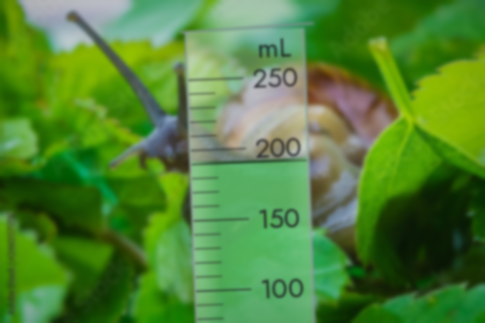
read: value=190 unit=mL
